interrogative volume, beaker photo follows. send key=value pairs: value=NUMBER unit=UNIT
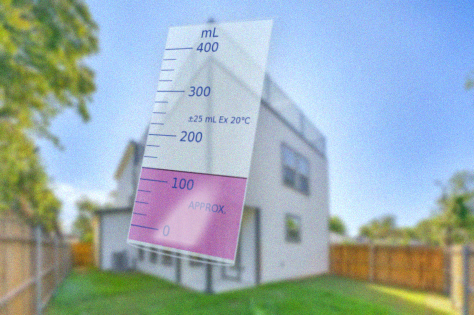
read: value=125 unit=mL
